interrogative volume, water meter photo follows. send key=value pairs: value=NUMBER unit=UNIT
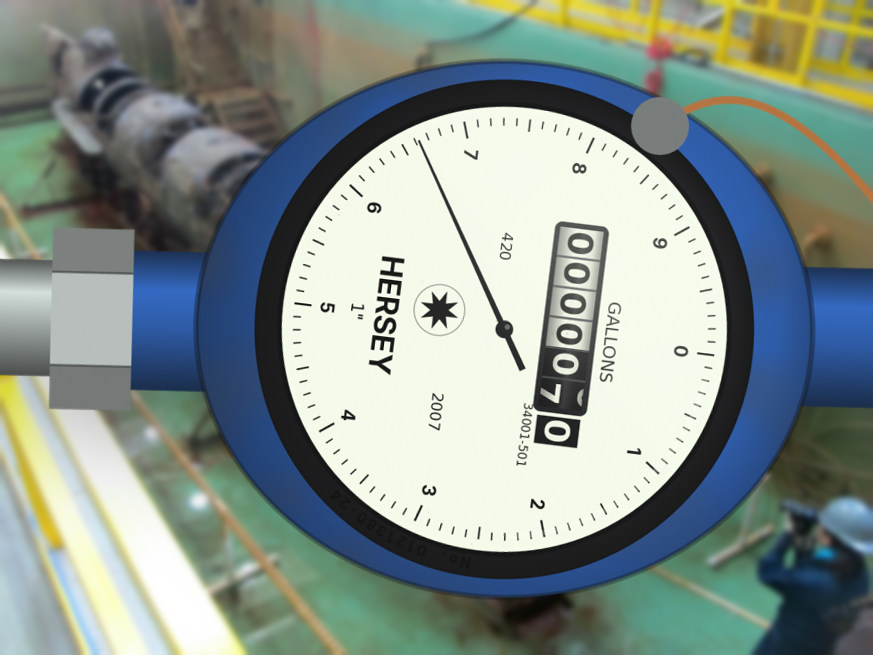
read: value=66.6 unit=gal
